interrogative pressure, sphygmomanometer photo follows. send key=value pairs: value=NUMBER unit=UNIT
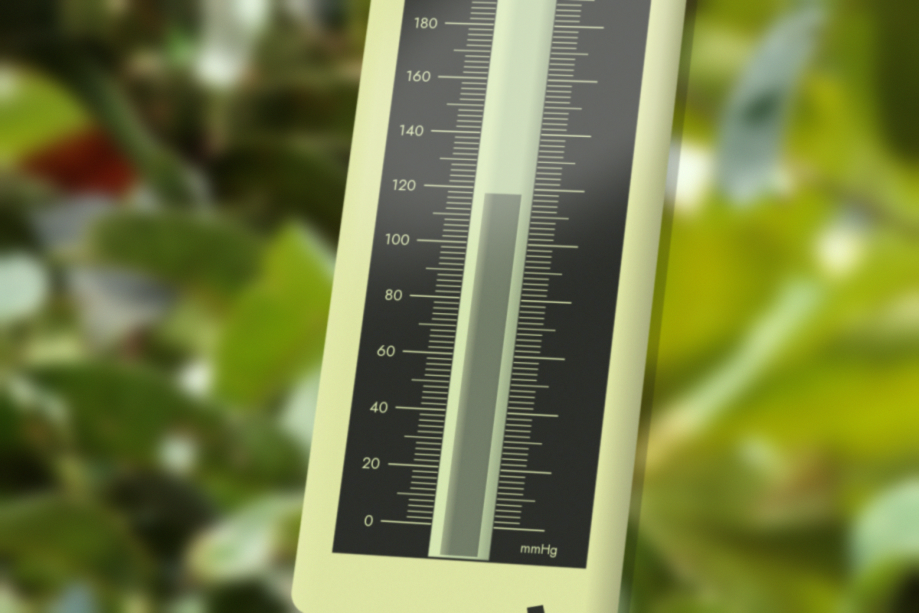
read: value=118 unit=mmHg
